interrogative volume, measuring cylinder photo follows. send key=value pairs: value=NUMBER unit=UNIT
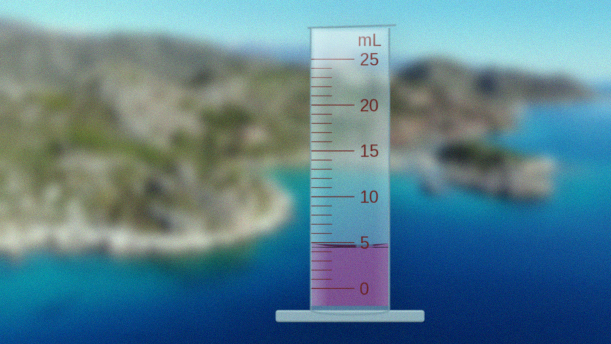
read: value=4.5 unit=mL
